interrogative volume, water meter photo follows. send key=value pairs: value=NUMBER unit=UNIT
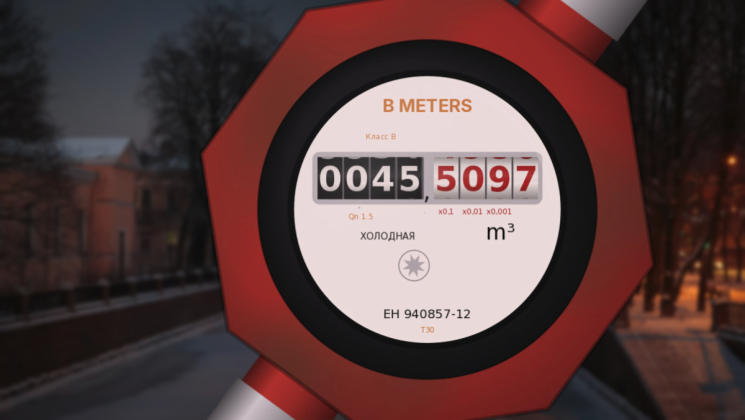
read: value=45.5097 unit=m³
